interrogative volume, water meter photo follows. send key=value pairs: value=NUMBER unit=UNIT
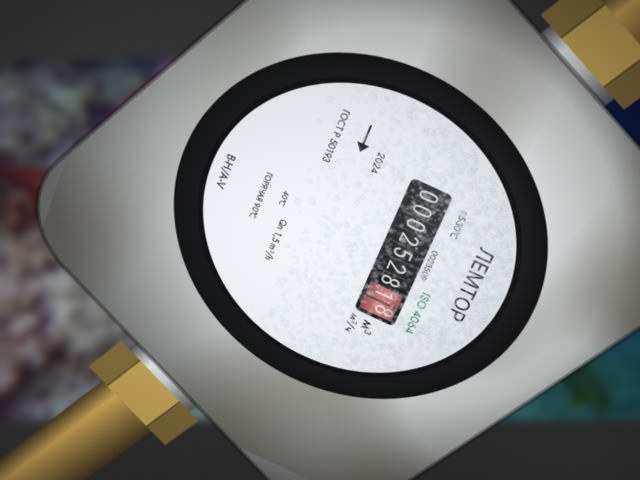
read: value=2528.18 unit=m³
